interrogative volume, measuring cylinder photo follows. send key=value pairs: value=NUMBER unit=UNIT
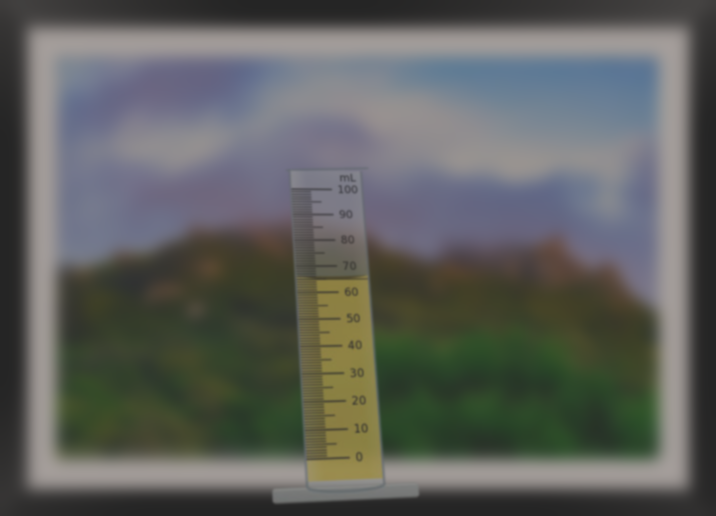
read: value=65 unit=mL
